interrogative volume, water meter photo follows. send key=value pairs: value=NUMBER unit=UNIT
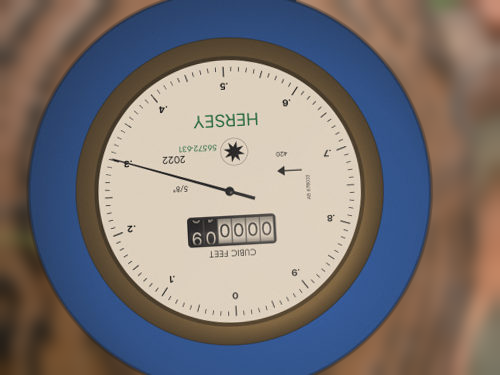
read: value=9.30 unit=ft³
